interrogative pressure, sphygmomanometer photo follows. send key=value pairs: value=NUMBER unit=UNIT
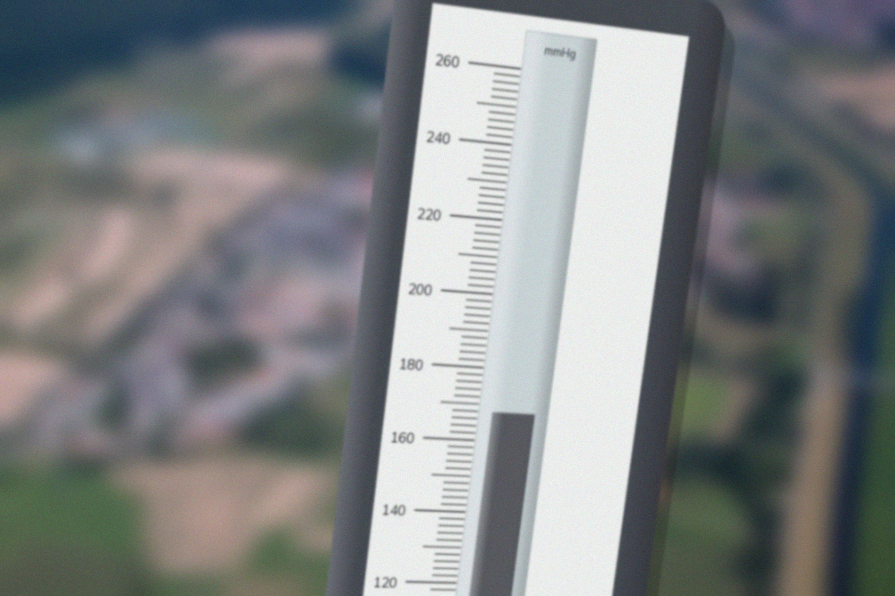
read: value=168 unit=mmHg
